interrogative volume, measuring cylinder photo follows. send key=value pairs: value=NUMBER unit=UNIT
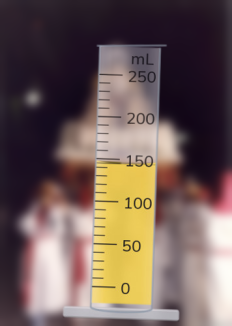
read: value=145 unit=mL
